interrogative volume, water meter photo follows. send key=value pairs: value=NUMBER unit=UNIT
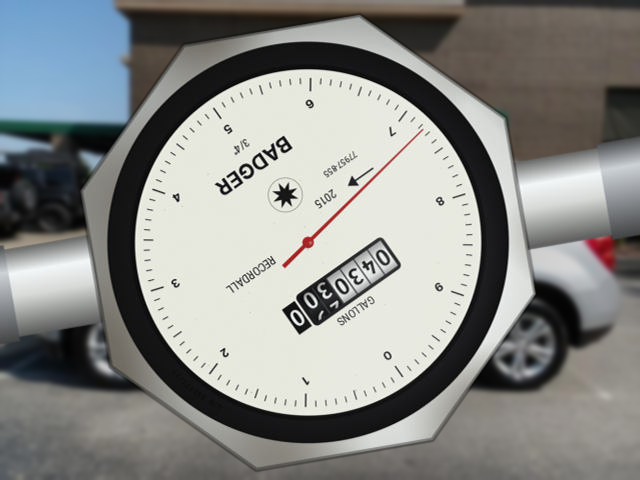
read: value=430297.2 unit=gal
